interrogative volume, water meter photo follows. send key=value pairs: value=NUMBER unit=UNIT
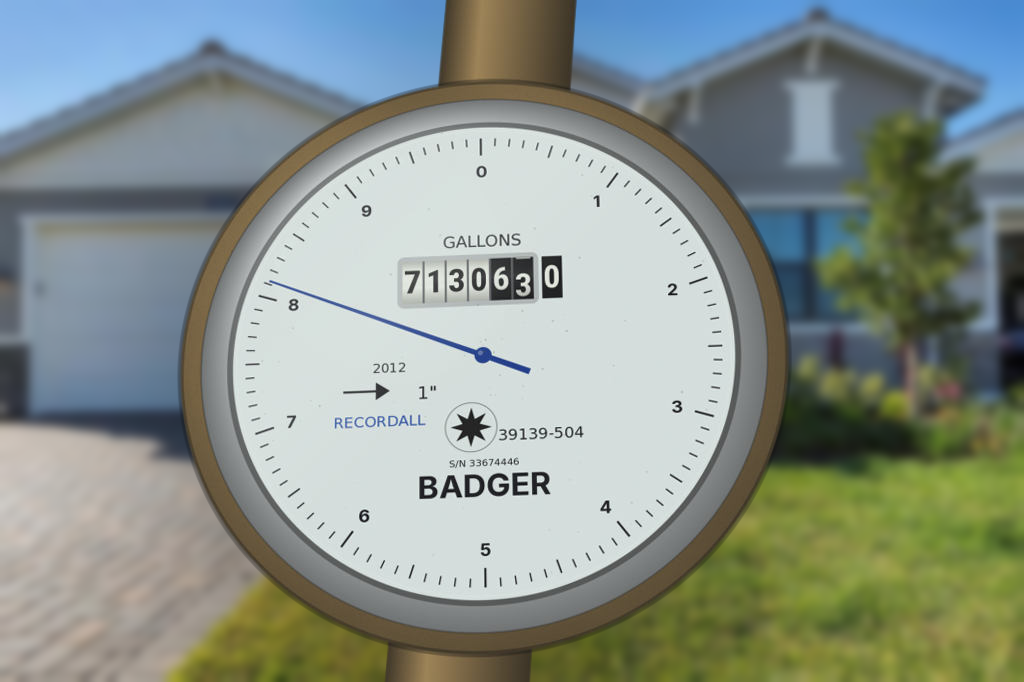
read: value=7130628.1 unit=gal
